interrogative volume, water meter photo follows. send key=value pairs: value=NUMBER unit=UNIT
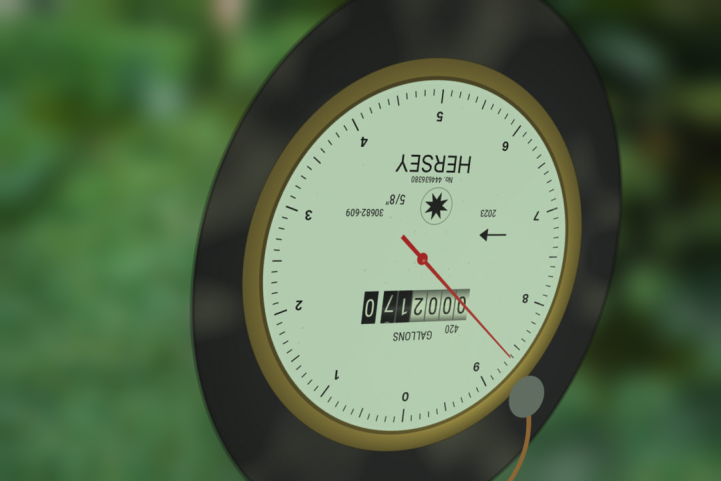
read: value=2168.6 unit=gal
